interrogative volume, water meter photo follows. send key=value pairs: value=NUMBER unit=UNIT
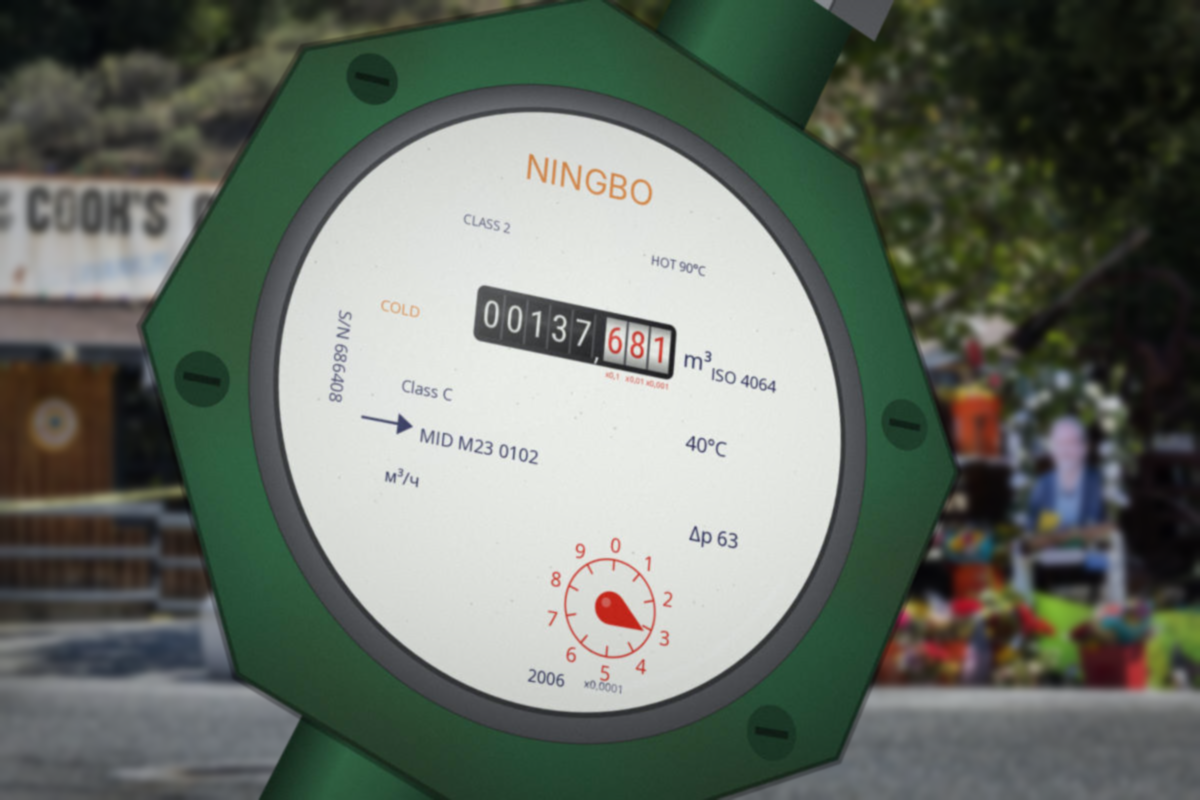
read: value=137.6813 unit=m³
